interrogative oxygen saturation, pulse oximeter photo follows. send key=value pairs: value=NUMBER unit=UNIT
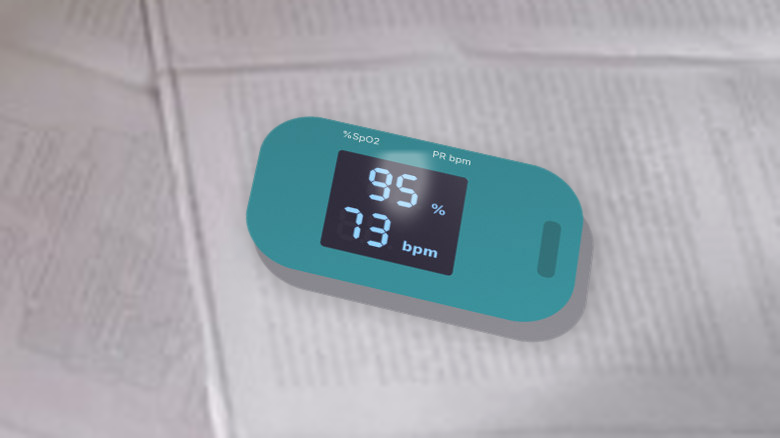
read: value=95 unit=%
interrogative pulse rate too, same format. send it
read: value=73 unit=bpm
